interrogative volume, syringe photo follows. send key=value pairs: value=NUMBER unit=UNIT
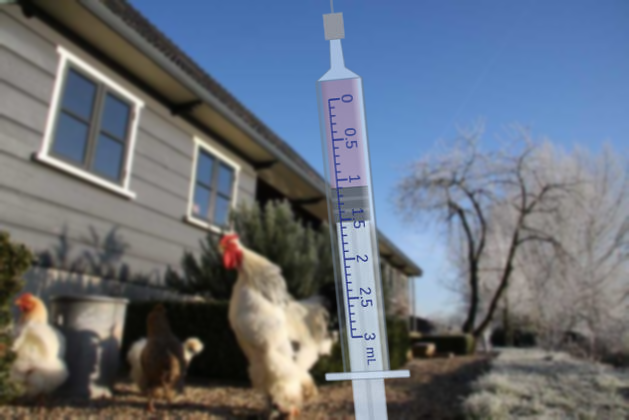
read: value=1.1 unit=mL
